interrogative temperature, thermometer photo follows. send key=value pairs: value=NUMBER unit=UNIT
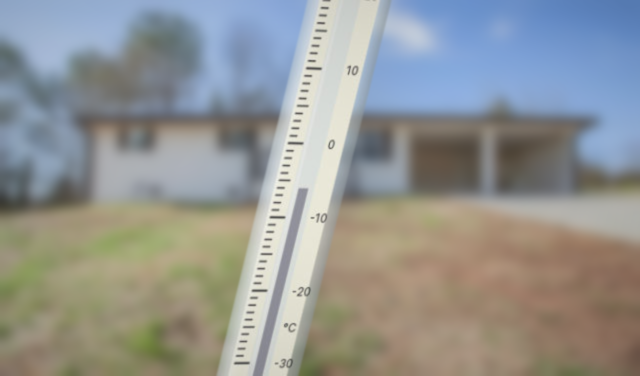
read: value=-6 unit=°C
